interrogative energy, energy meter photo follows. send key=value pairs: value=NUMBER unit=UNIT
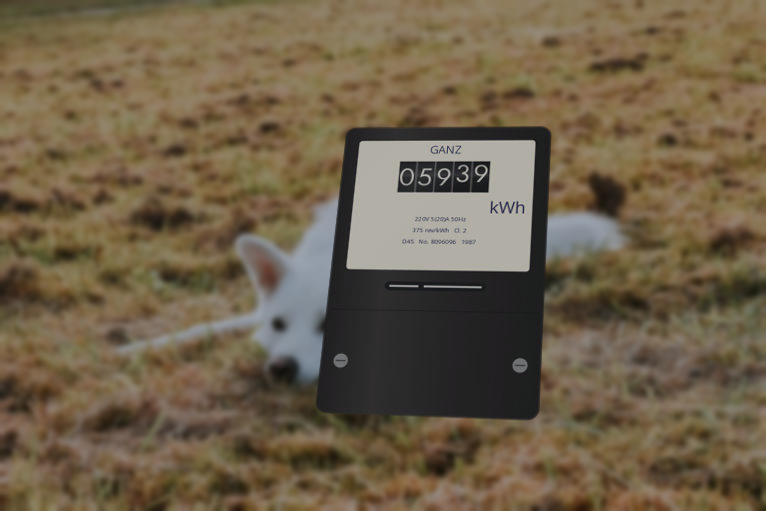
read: value=5939 unit=kWh
